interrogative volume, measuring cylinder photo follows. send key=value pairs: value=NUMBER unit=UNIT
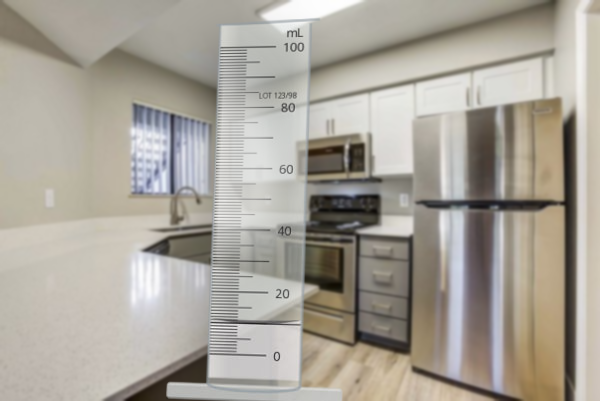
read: value=10 unit=mL
